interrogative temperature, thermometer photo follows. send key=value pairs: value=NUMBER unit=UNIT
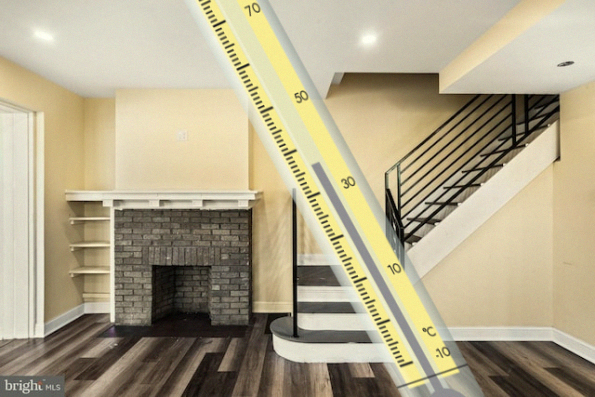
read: value=36 unit=°C
